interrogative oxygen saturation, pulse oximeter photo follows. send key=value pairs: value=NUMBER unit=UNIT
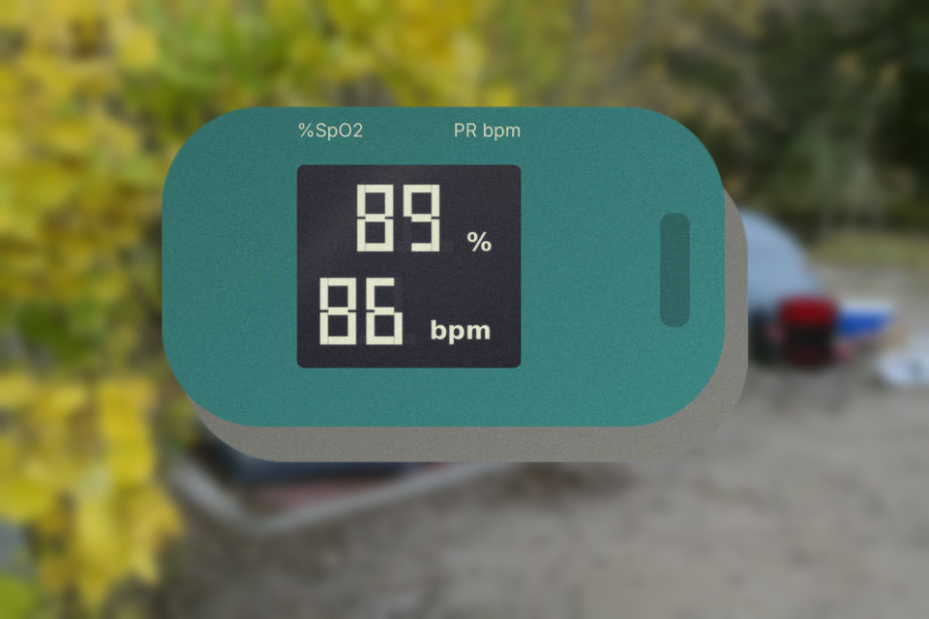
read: value=89 unit=%
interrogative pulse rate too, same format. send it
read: value=86 unit=bpm
